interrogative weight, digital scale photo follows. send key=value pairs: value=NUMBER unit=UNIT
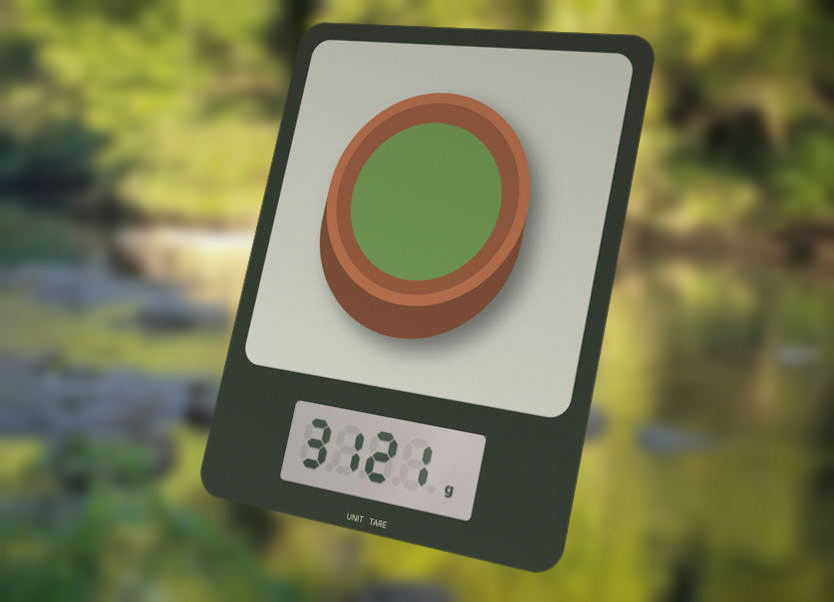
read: value=3121 unit=g
